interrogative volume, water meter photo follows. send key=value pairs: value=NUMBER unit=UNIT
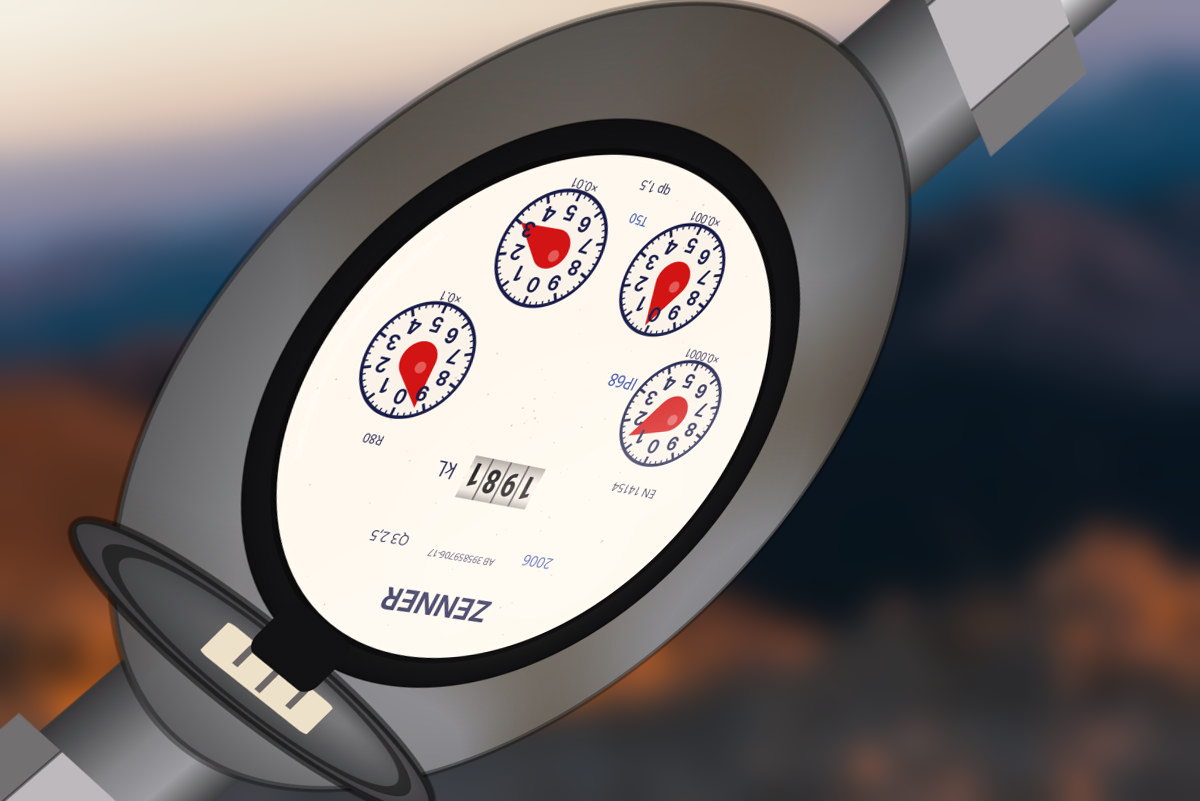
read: value=1980.9301 unit=kL
